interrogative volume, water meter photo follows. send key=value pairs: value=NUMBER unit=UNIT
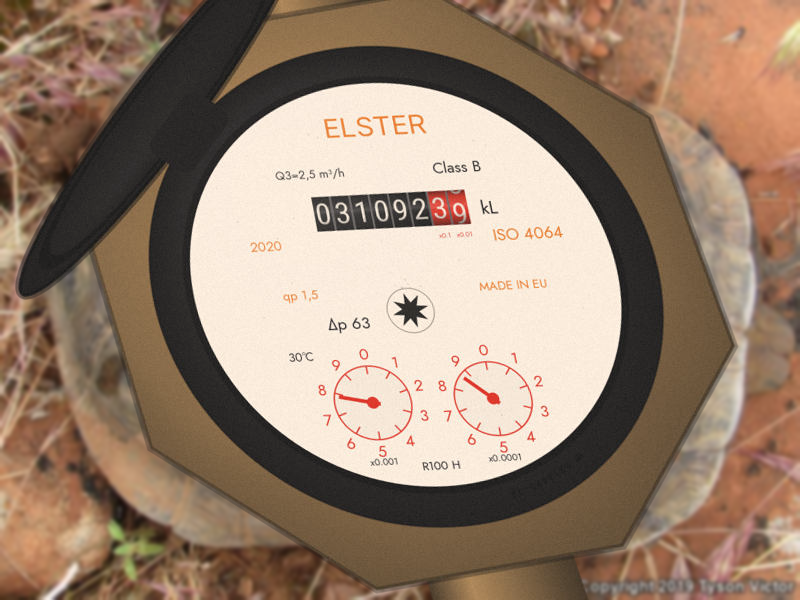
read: value=31092.3878 unit=kL
